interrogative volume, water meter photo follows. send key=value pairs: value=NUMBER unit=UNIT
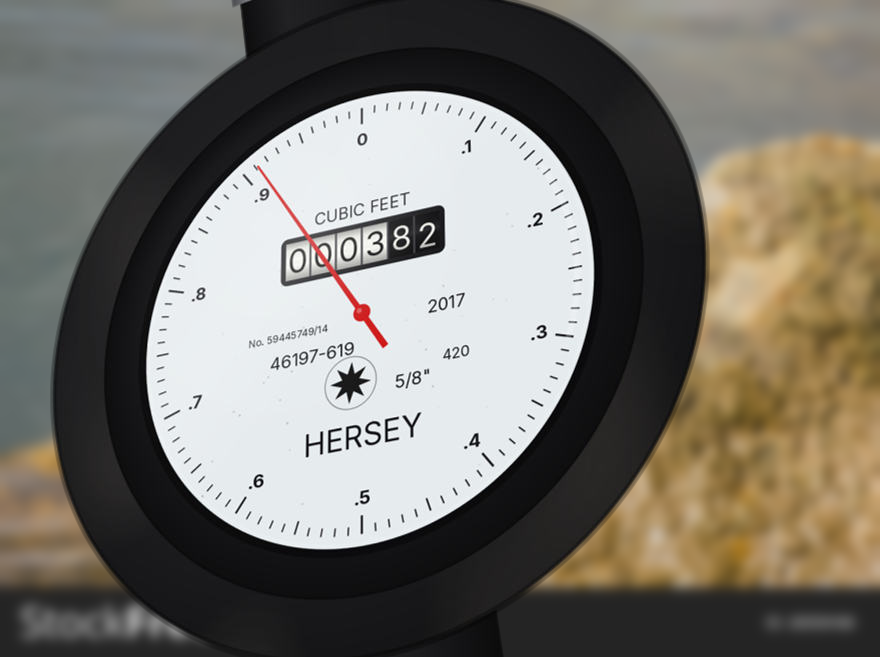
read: value=381.91 unit=ft³
